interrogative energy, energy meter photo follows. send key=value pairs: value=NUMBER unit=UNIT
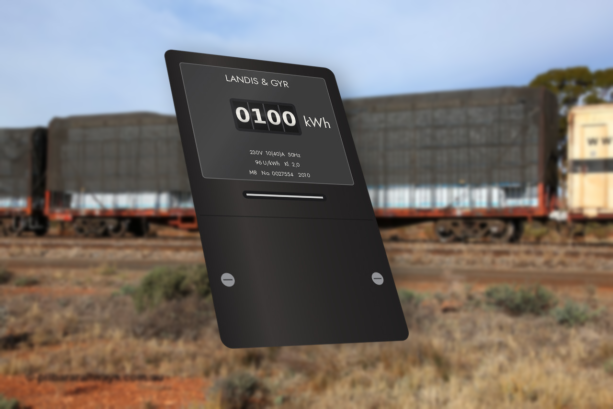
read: value=100 unit=kWh
